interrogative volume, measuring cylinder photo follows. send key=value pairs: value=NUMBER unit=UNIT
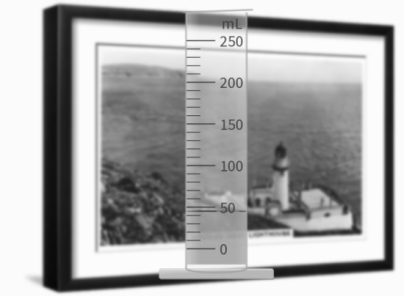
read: value=45 unit=mL
